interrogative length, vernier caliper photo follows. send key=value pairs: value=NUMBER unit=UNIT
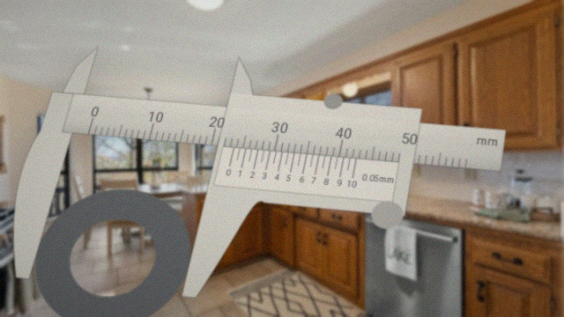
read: value=23.6 unit=mm
